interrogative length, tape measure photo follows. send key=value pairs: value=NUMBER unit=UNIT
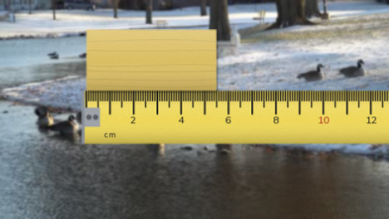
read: value=5.5 unit=cm
